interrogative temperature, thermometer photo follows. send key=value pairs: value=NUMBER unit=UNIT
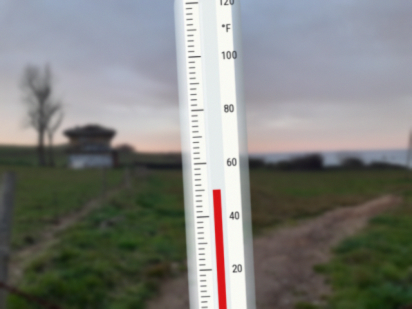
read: value=50 unit=°F
